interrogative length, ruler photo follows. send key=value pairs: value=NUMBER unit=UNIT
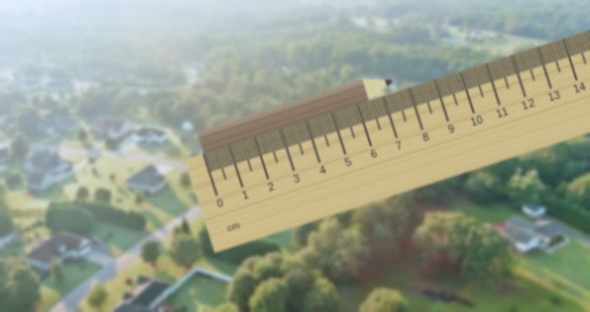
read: value=7.5 unit=cm
